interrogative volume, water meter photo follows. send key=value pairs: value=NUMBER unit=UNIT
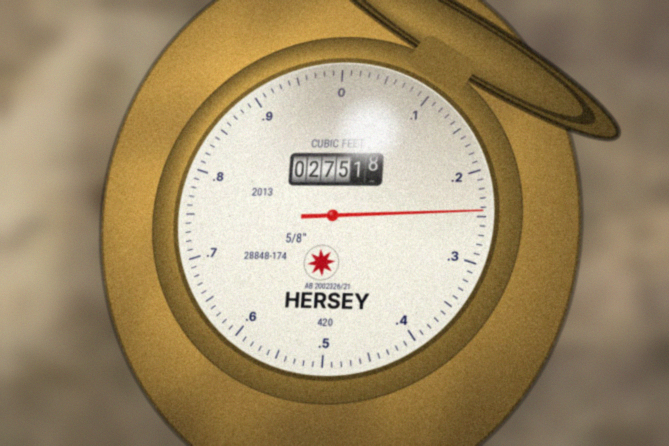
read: value=27518.24 unit=ft³
